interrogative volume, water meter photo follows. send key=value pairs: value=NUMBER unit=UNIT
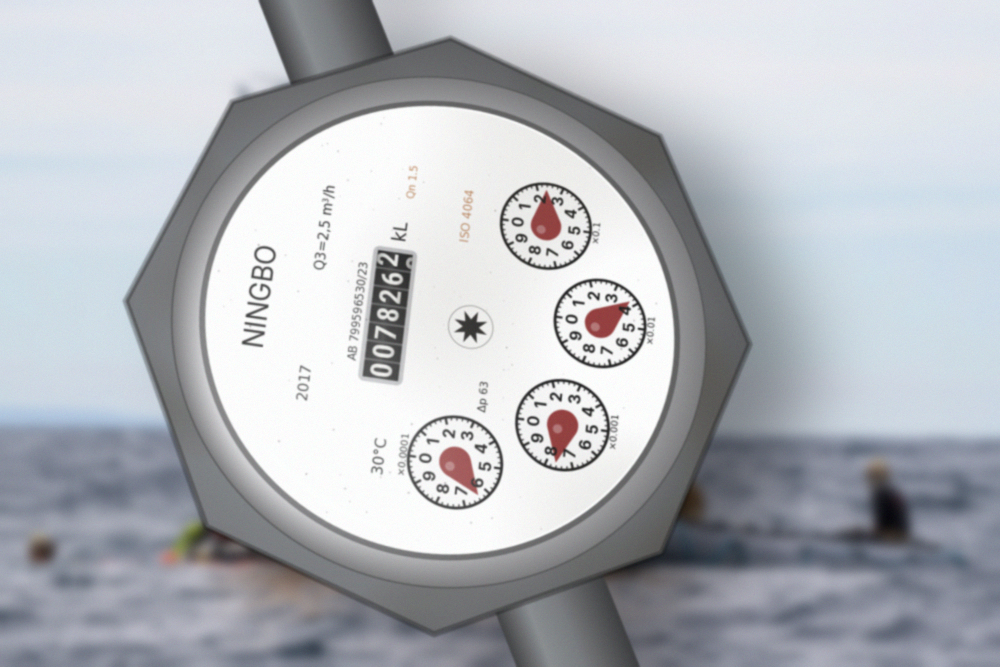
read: value=78262.2376 unit=kL
